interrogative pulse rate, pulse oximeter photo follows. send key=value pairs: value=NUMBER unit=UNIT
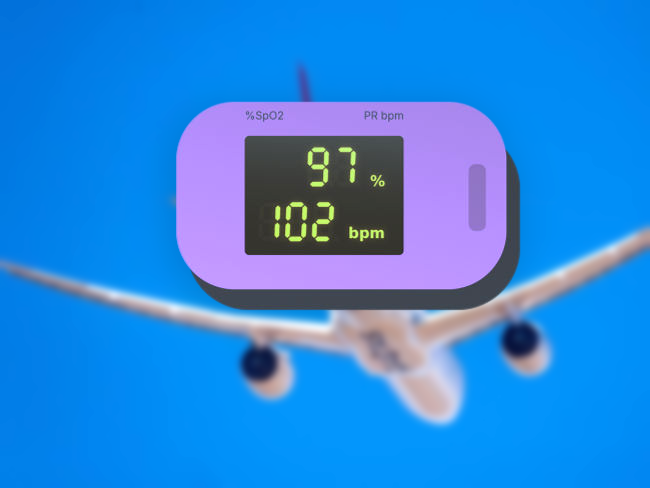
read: value=102 unit=bpm
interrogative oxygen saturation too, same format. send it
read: value=97 unit=%
